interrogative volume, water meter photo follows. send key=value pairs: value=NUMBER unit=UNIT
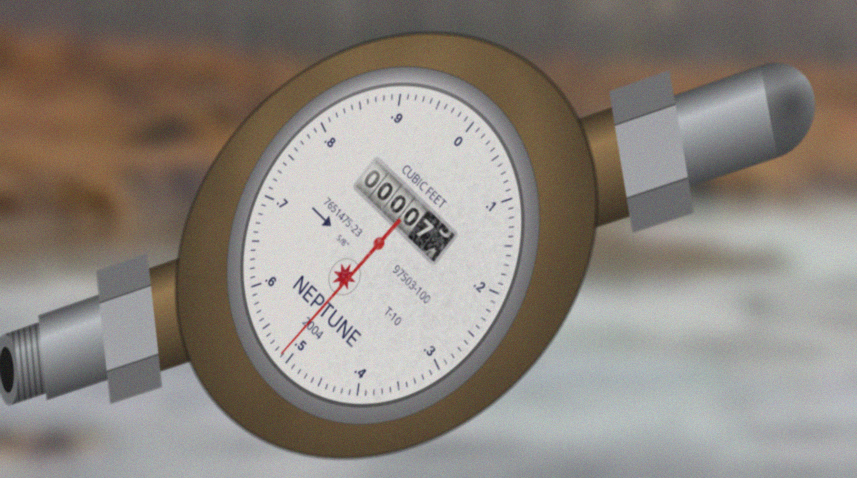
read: value=73.51 unit=ft³
